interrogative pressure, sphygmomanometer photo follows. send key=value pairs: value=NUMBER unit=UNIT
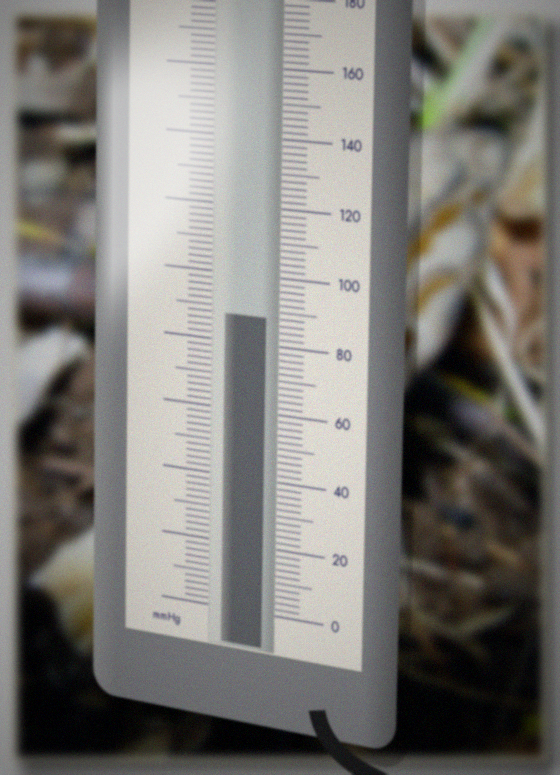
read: value=88 unit=mmHg
